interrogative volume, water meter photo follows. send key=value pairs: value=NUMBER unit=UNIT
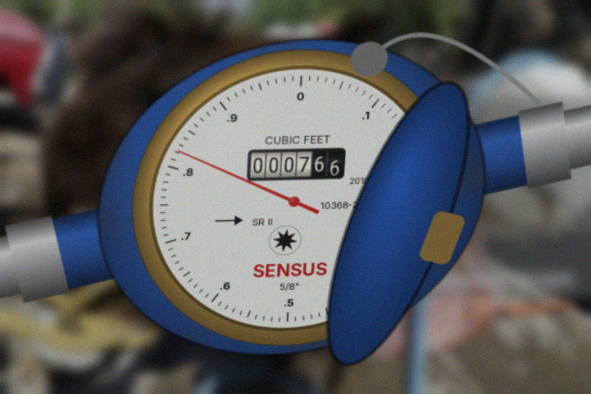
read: value=765.82 unit=ft³
